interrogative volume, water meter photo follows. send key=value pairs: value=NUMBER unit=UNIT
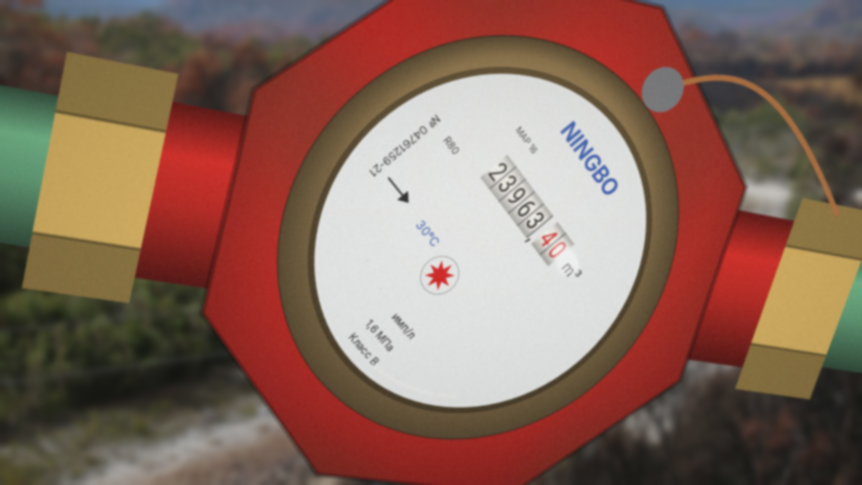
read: value=23963.40 unit=m³
